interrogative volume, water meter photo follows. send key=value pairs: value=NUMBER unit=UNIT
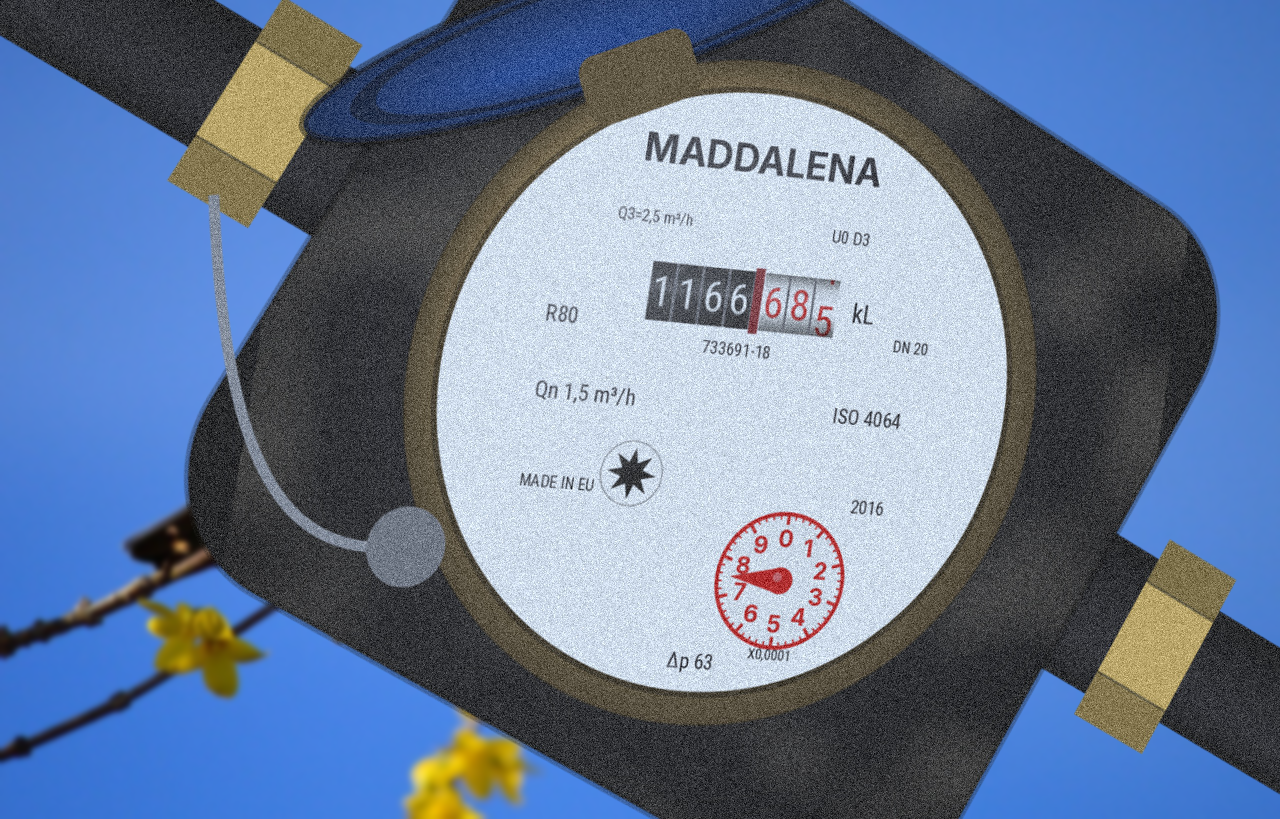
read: value=1166.6847 unit=kL
